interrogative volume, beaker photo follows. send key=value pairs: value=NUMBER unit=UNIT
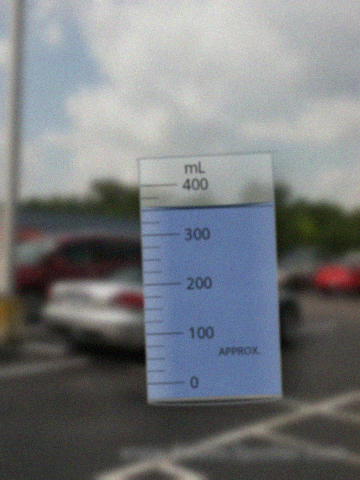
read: value=350 unit=mL
